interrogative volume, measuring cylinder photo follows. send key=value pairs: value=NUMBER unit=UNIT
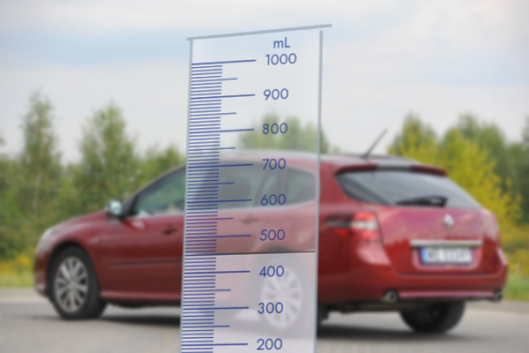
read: value=450 unit=mL
